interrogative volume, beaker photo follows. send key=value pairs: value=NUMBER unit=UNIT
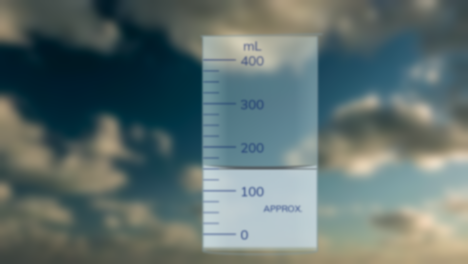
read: value=150 unit=mL
